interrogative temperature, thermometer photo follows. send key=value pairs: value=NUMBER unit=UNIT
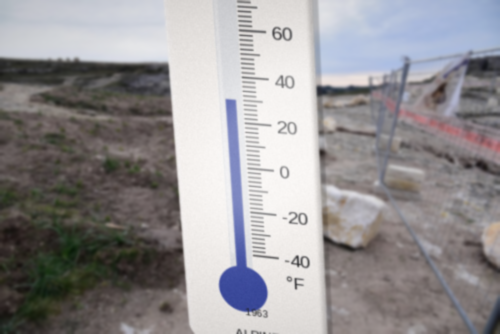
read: value=30 unit=°F
